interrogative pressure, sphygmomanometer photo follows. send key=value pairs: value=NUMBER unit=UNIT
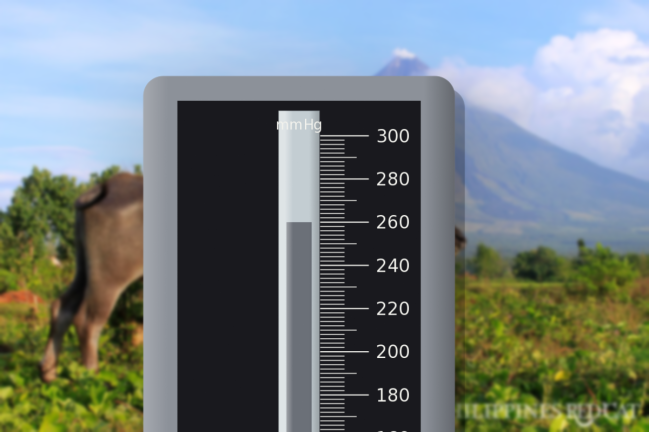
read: value=260 unit=mmHg
